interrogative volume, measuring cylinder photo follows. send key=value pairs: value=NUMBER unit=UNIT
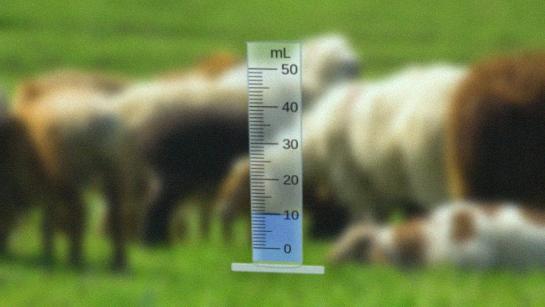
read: value=10 unit=mL
